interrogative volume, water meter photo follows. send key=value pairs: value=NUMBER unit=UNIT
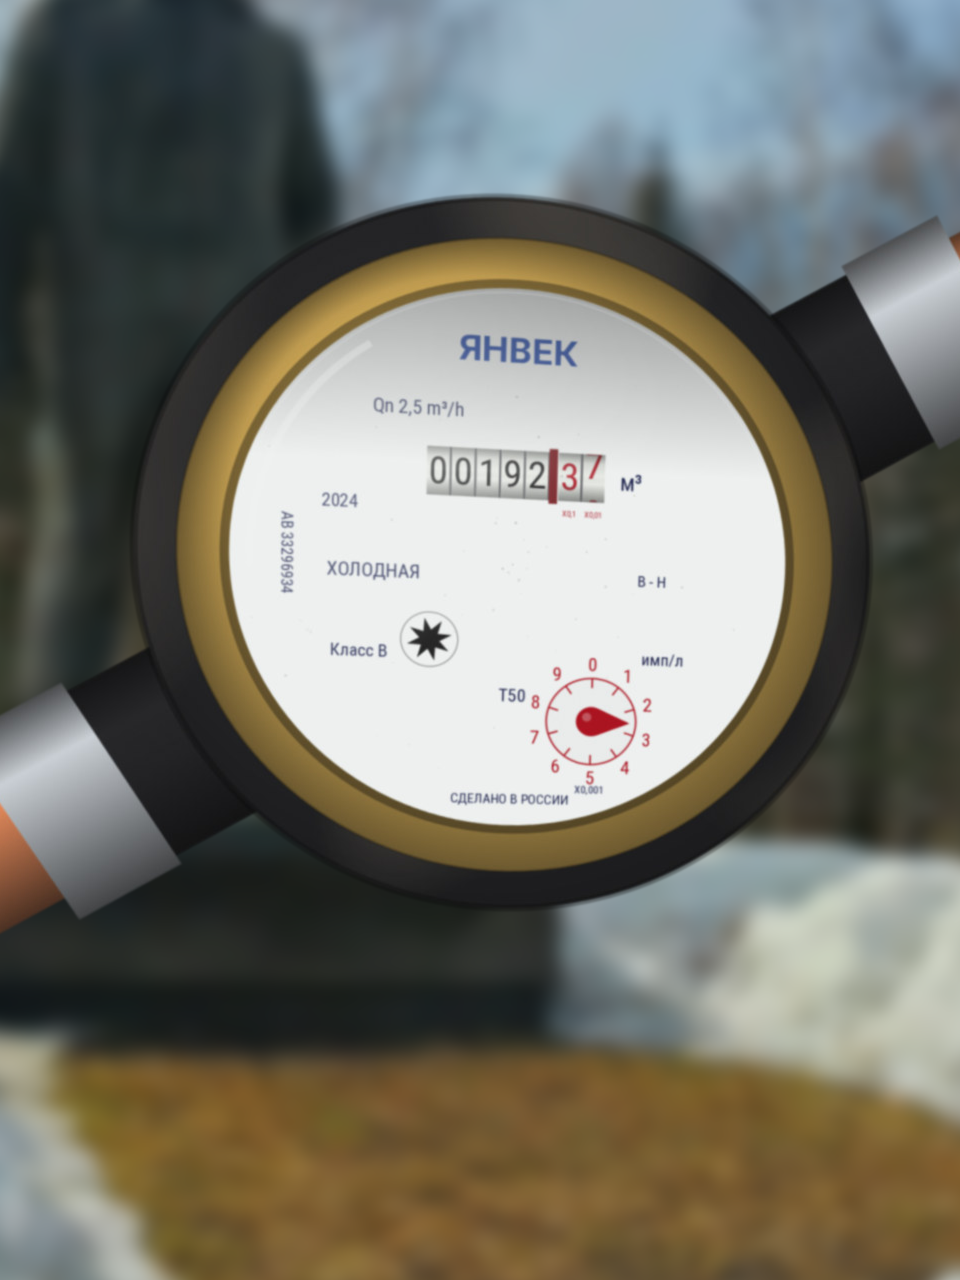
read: value=192.372 unit=m³
